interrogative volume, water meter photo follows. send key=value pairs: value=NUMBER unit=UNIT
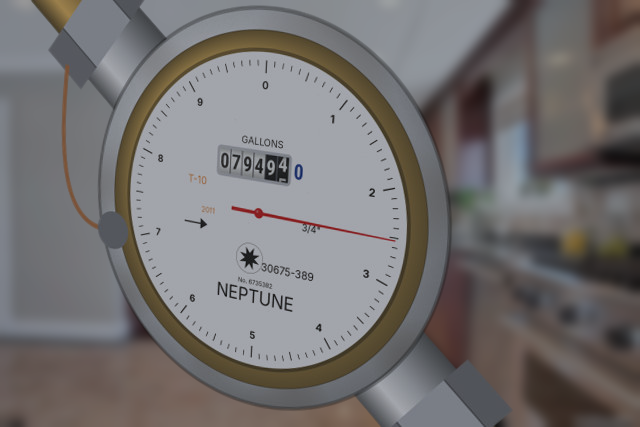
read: value=794942.5 unit=gal
